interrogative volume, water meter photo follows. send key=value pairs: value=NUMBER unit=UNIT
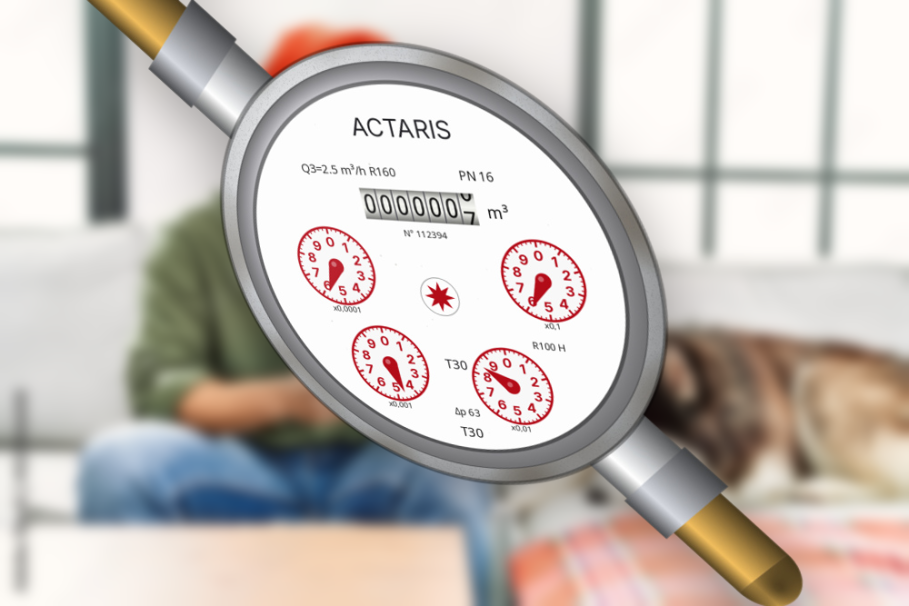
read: value=6.5845 unit=m³
